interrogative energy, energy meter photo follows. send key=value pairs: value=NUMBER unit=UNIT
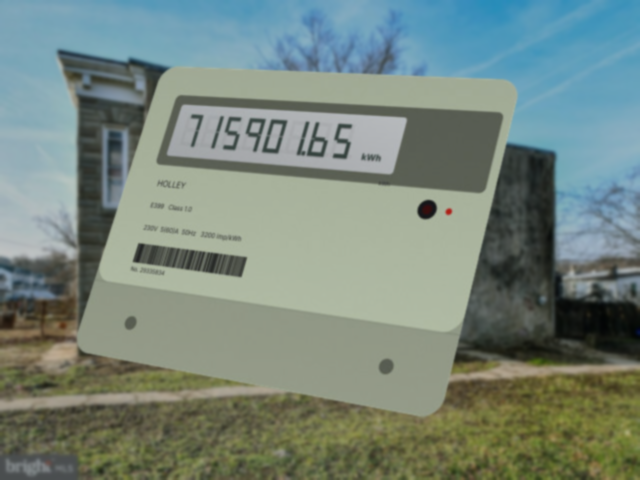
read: value=715901.65 unit=kWh
